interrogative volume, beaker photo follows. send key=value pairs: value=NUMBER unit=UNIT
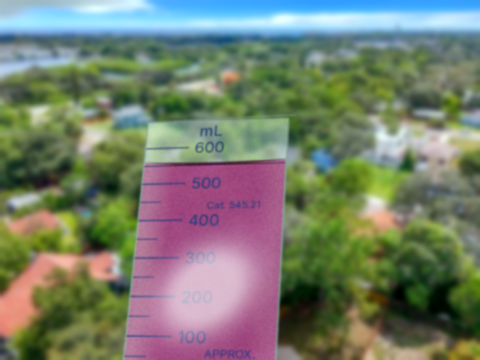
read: value=550 unit=mL
